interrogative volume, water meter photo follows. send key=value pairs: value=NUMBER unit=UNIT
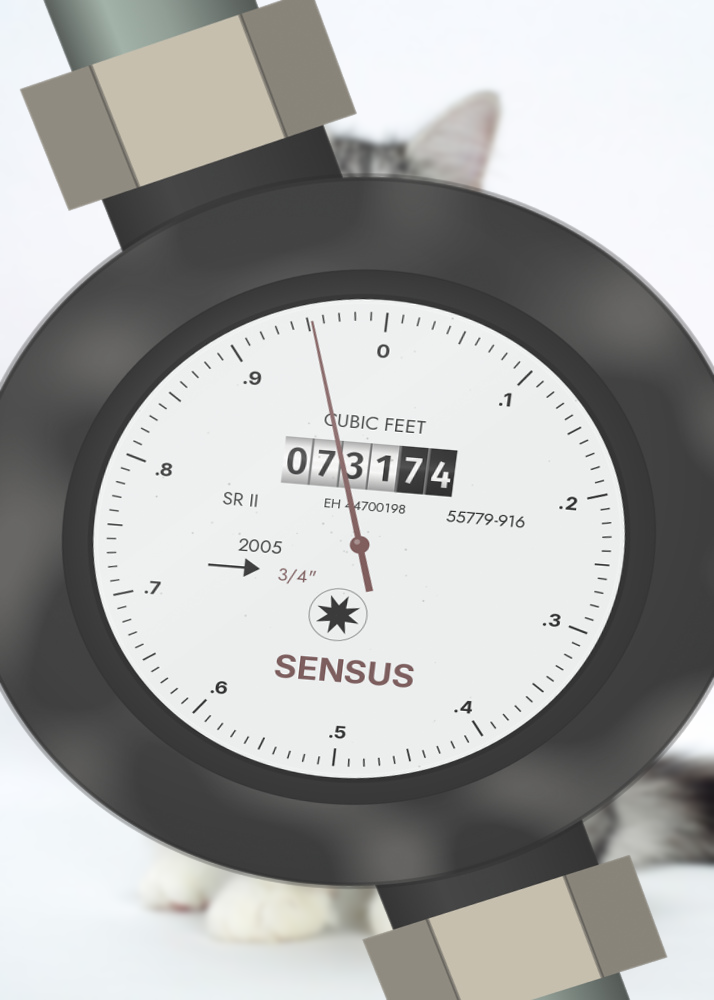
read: value=73173.95 unit=ft³
